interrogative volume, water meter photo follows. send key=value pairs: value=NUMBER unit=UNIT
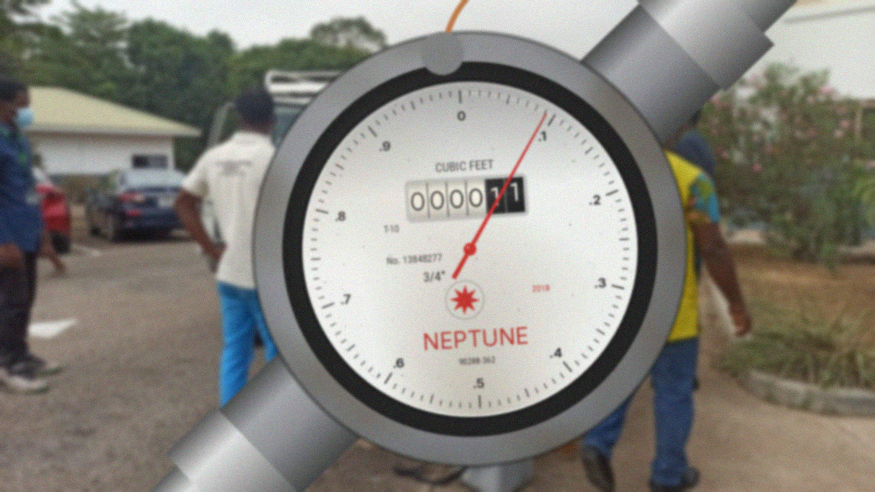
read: value=11.09 unit=ft³
